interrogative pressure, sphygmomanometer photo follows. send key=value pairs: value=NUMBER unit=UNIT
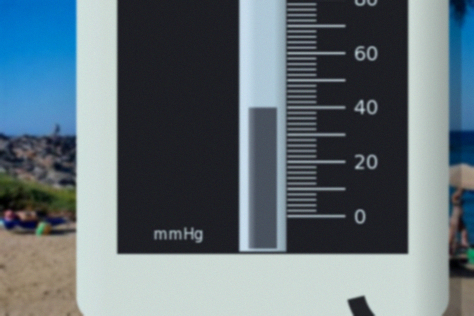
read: value=40 unit=mmHg
